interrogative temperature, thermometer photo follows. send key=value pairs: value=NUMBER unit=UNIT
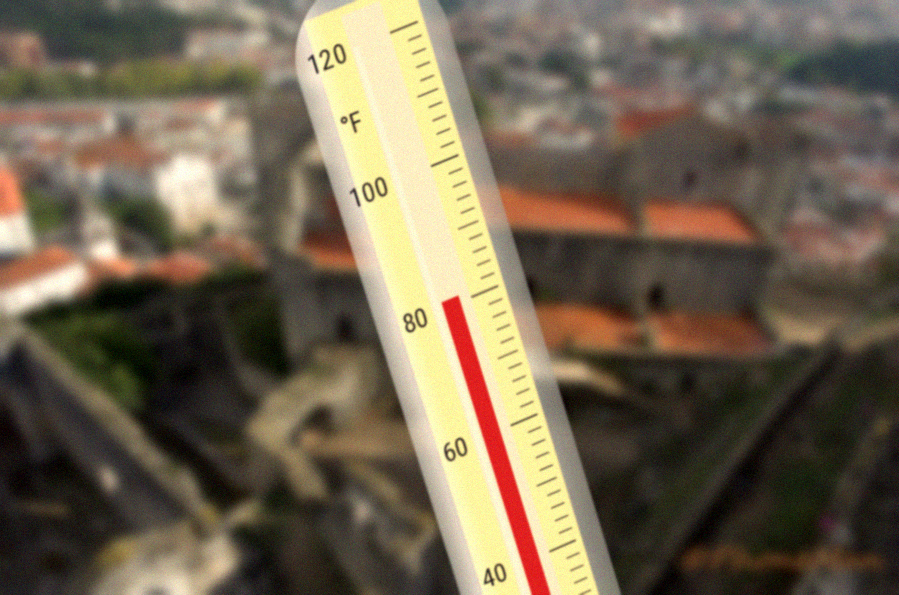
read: value=81 unit=°F
